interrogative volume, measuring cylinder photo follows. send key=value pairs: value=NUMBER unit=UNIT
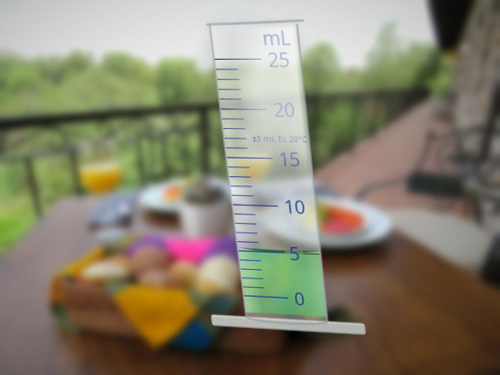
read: value=5 unit=mL
